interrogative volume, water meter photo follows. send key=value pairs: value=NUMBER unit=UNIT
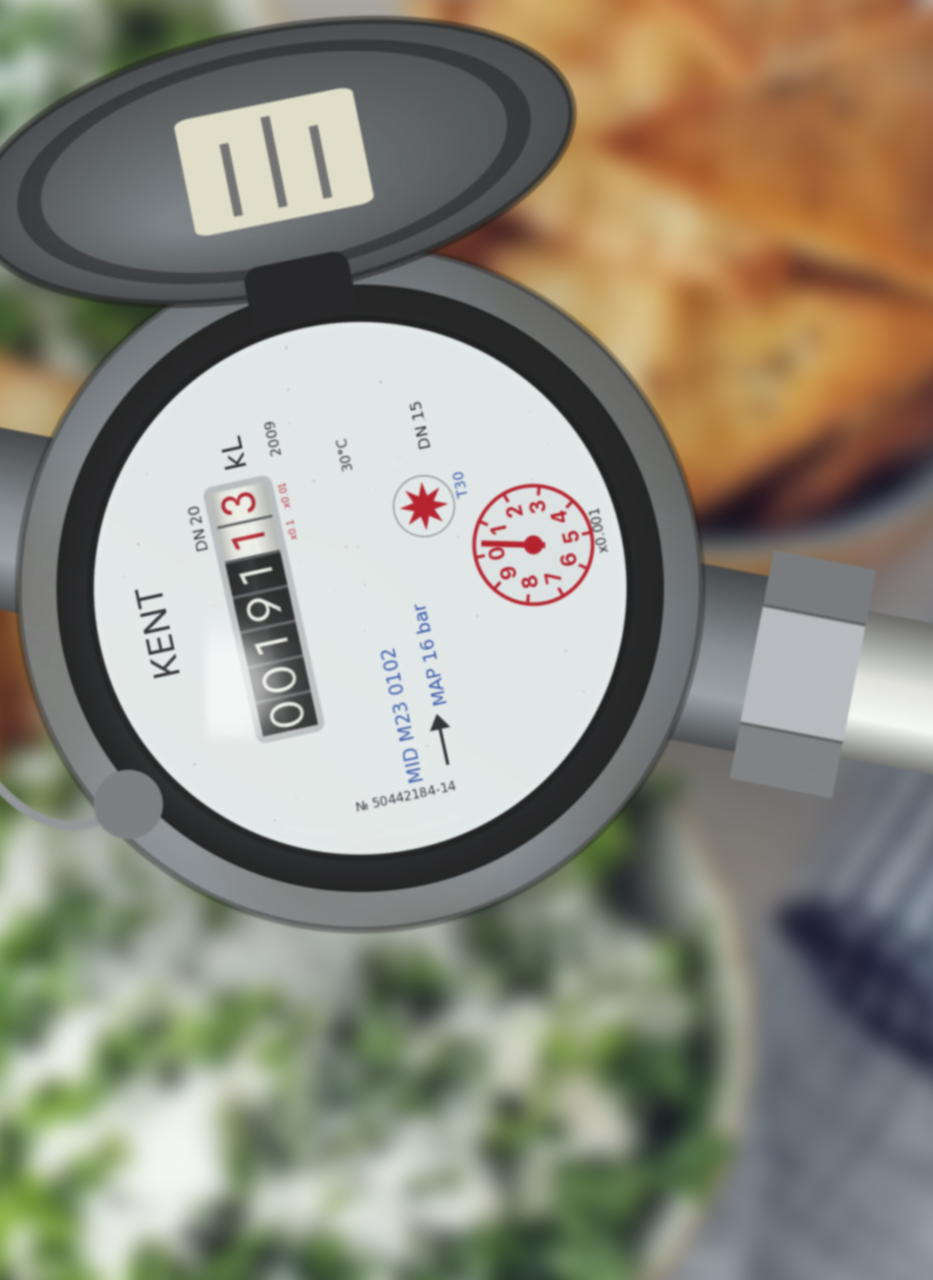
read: value=191.130 unit=kL
